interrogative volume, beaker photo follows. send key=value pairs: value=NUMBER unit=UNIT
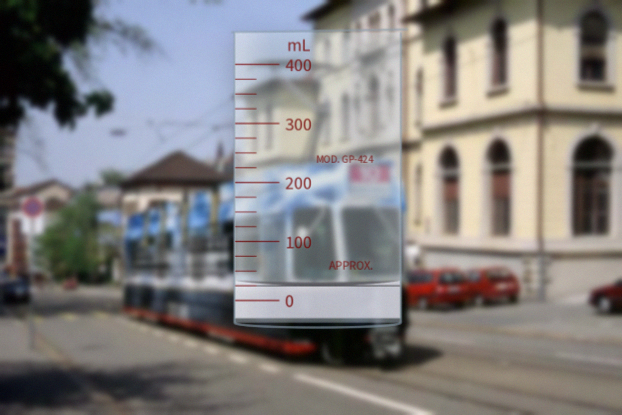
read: value=25 unit=mL
